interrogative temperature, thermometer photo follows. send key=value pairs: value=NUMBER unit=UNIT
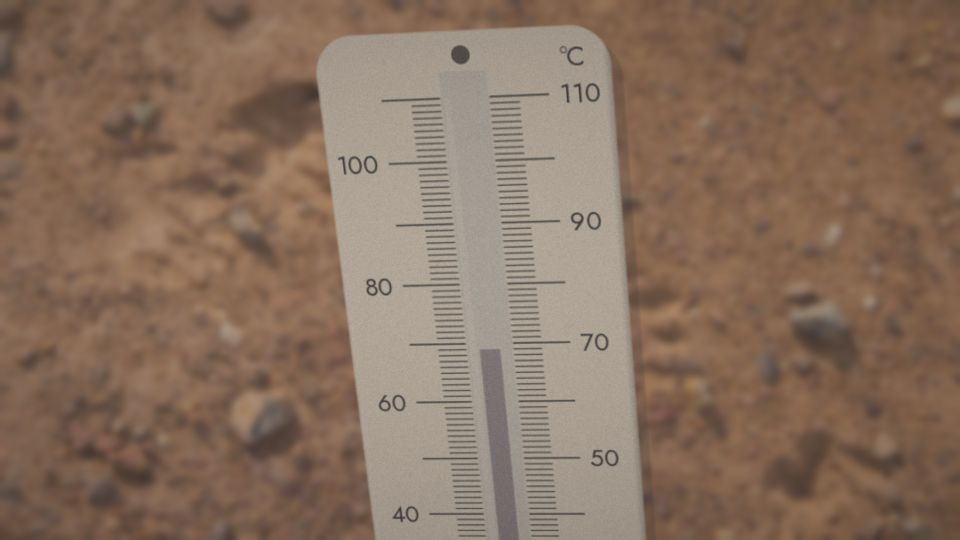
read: value=69 unit=°C
